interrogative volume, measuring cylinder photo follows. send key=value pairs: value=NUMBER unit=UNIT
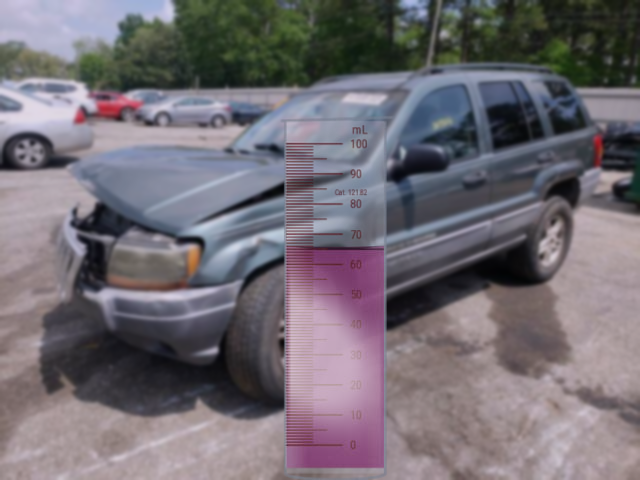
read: value=65 unit=mL
